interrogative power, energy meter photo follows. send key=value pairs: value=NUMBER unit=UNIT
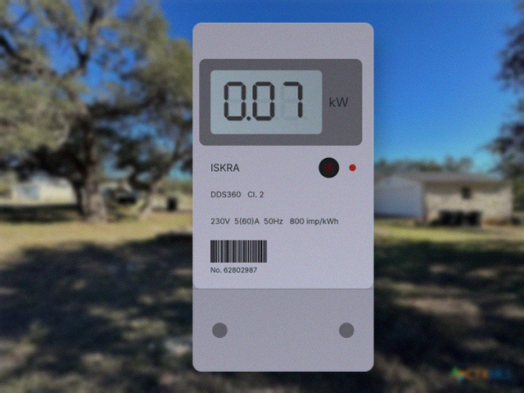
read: value=0.07 unit=kW
